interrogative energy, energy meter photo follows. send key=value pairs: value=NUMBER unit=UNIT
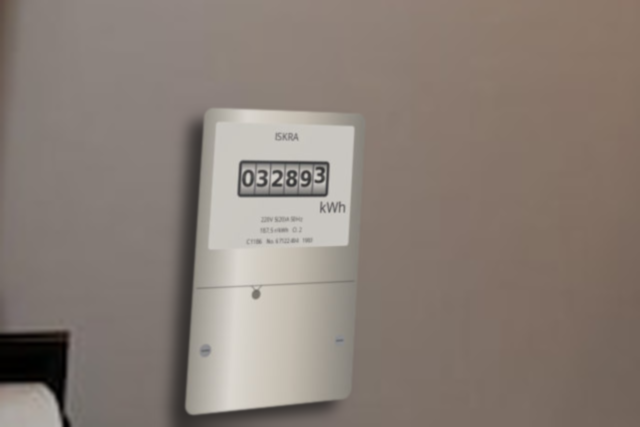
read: value=32893 unit=kWh
